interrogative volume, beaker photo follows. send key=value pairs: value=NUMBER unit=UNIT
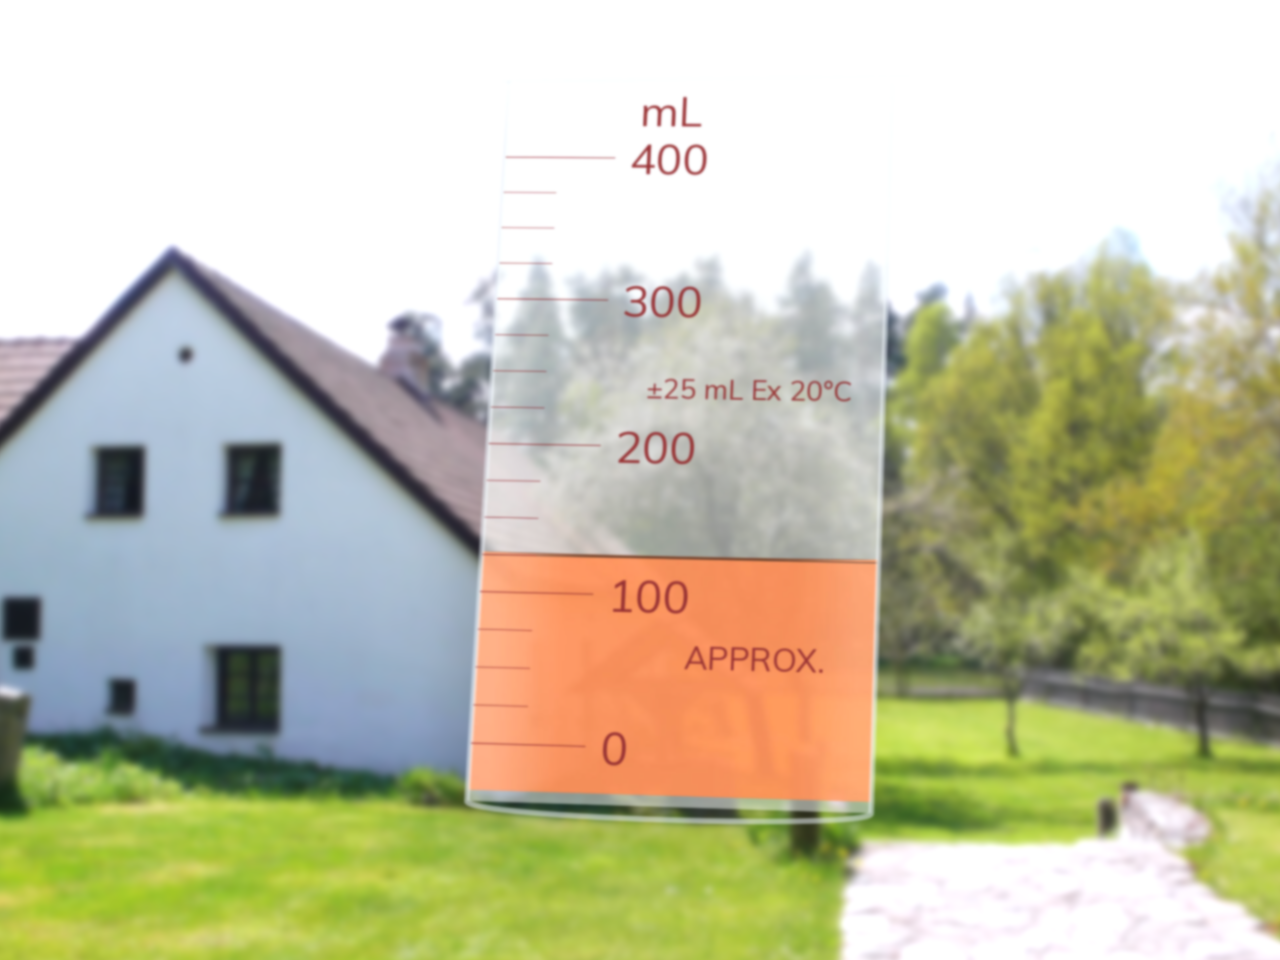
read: value=125 unit=mL
